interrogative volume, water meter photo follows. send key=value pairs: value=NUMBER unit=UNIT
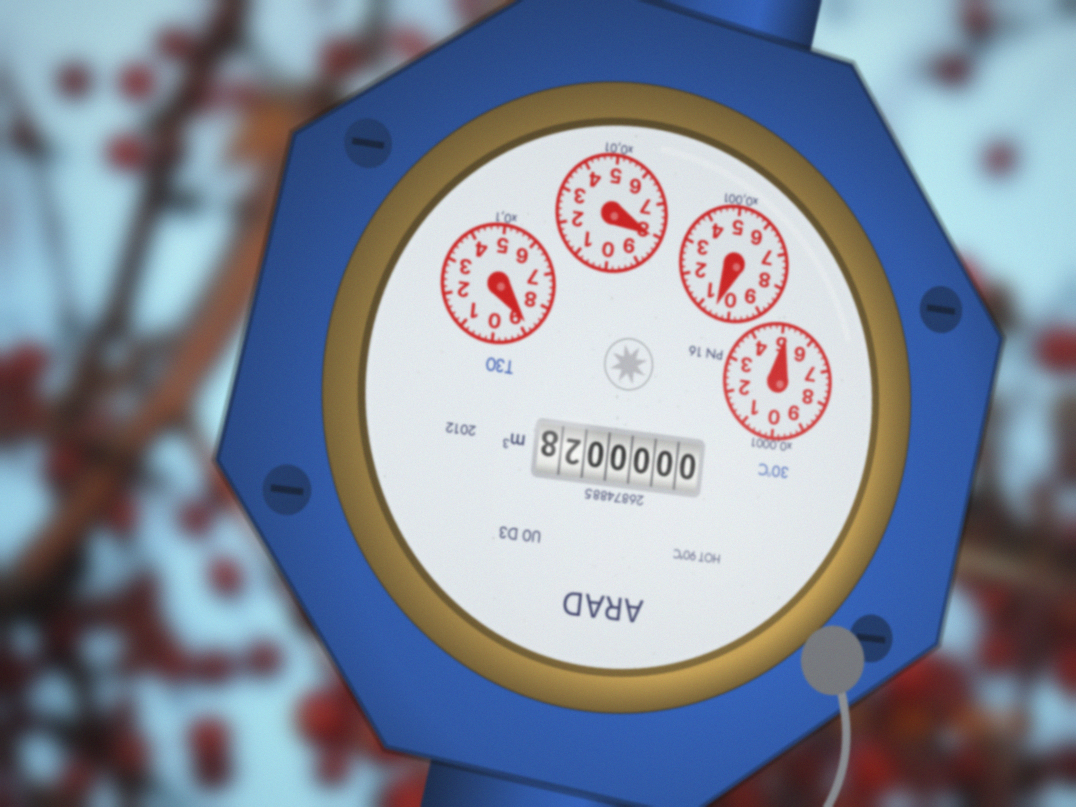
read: value=27.8805 unit=m³
